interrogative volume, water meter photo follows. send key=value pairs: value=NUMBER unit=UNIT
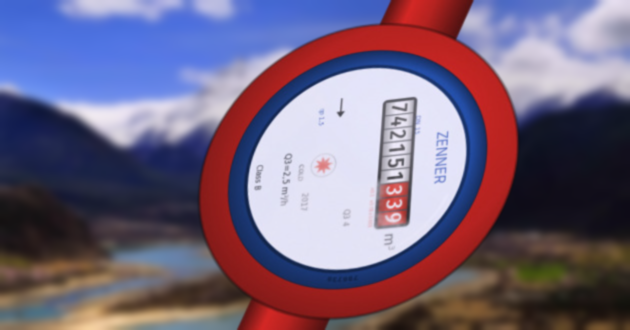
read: value=742151.339 unit=m³
